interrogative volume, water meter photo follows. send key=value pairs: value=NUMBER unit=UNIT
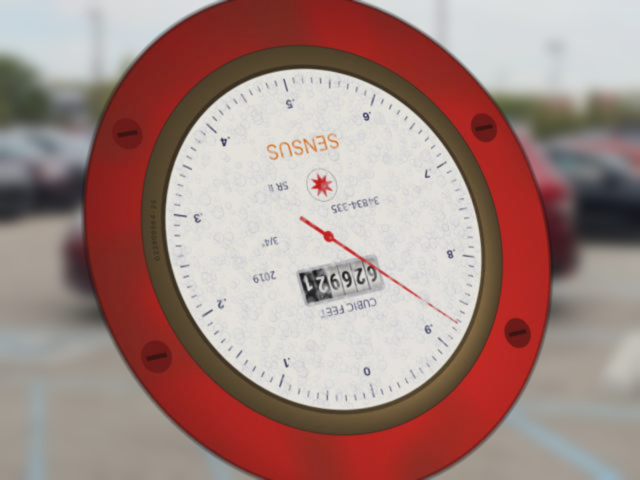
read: value=626920.87 unit=ft³
